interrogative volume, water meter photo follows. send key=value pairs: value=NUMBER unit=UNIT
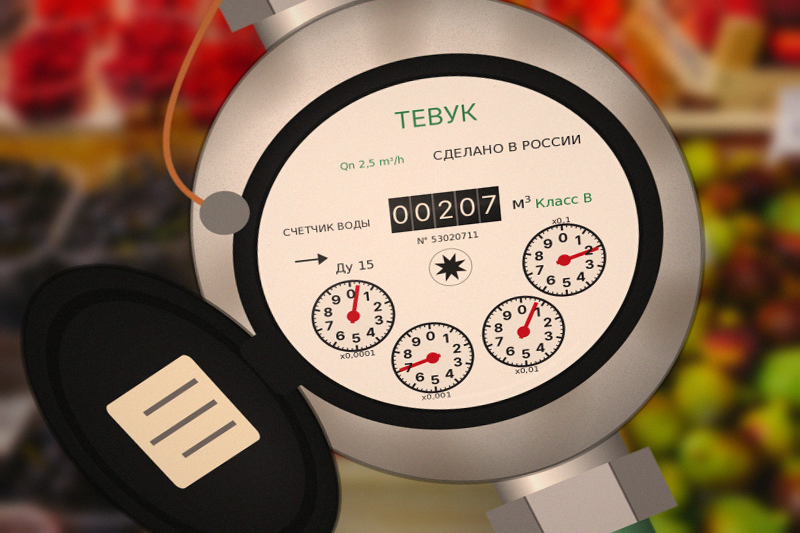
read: value=207.2070 unit=m³
